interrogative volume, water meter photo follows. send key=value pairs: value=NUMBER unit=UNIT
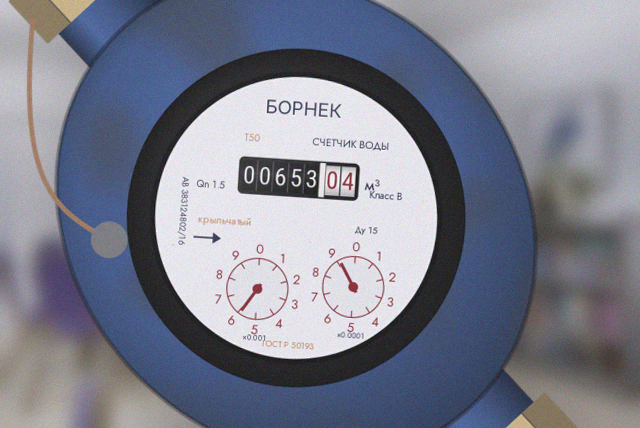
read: value=653.0459 unit=m³
